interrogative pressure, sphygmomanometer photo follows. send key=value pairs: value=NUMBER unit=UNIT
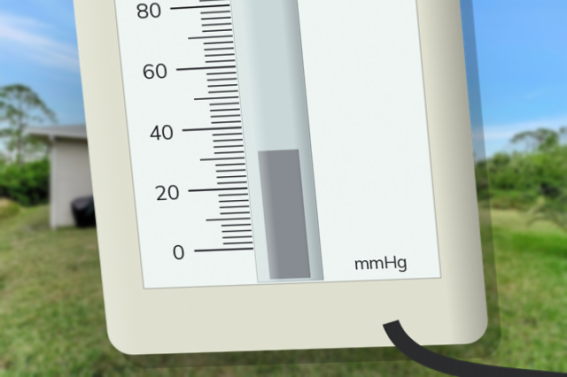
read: value=32 unit=mmHg
